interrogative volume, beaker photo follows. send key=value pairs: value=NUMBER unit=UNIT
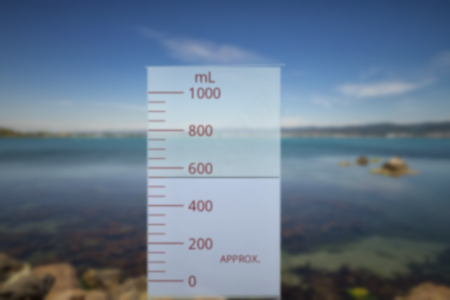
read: value=550 unit=mL
